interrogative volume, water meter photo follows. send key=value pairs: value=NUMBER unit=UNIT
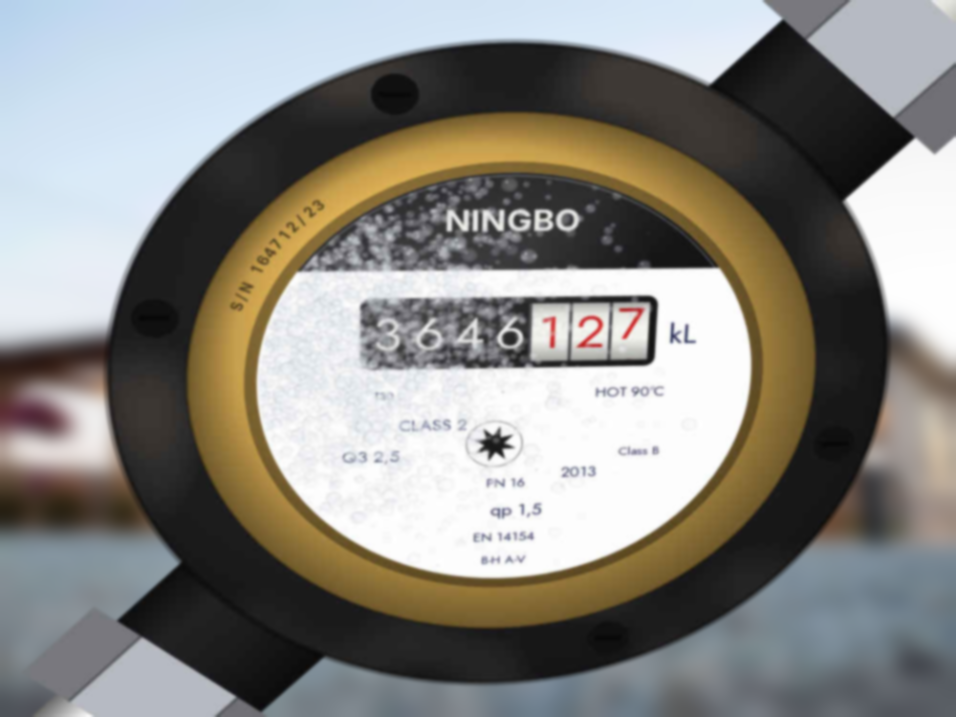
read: value=3646.127 unit=kL
